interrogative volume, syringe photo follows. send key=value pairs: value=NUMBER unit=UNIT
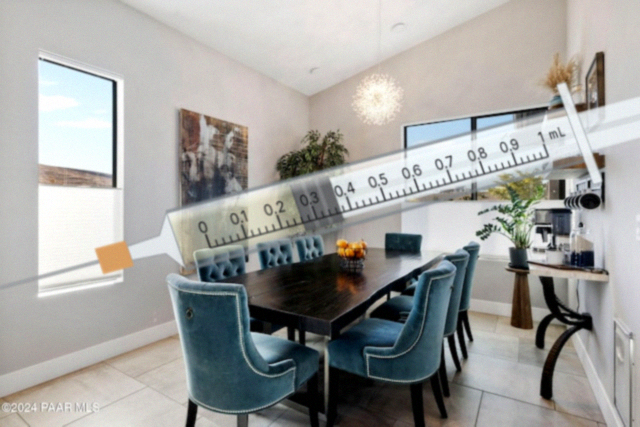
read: value=0.26 unit=mL
